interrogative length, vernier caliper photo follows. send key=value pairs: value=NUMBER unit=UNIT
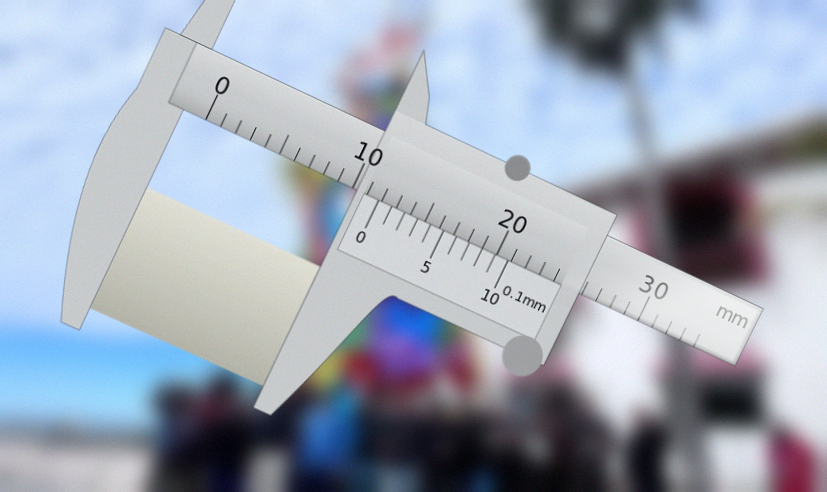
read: value=11.8 unit=mm
